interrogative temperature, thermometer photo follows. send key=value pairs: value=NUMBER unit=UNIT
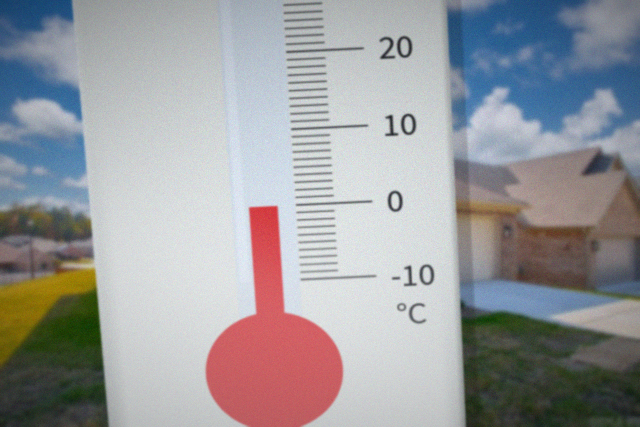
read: value=0 unit=°C
